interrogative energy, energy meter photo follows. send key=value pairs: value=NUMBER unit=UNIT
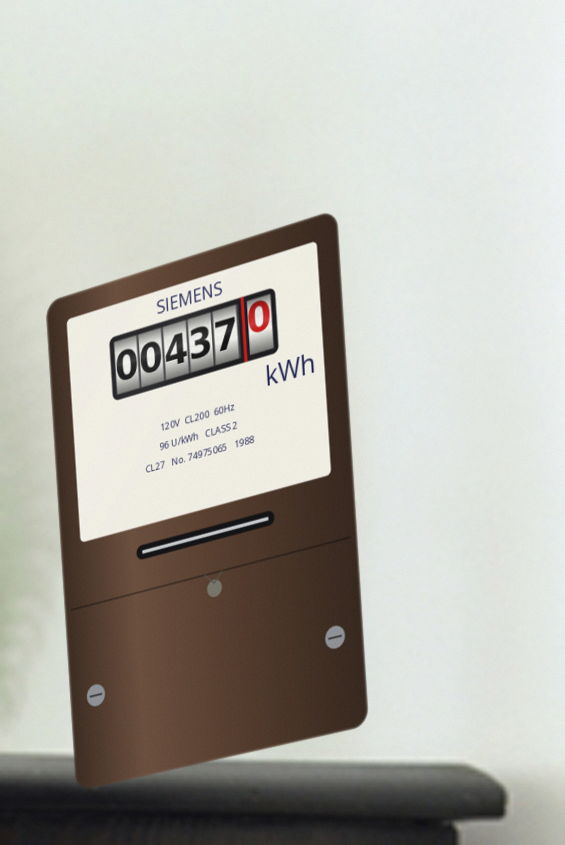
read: value=437.0 unit=kWh
